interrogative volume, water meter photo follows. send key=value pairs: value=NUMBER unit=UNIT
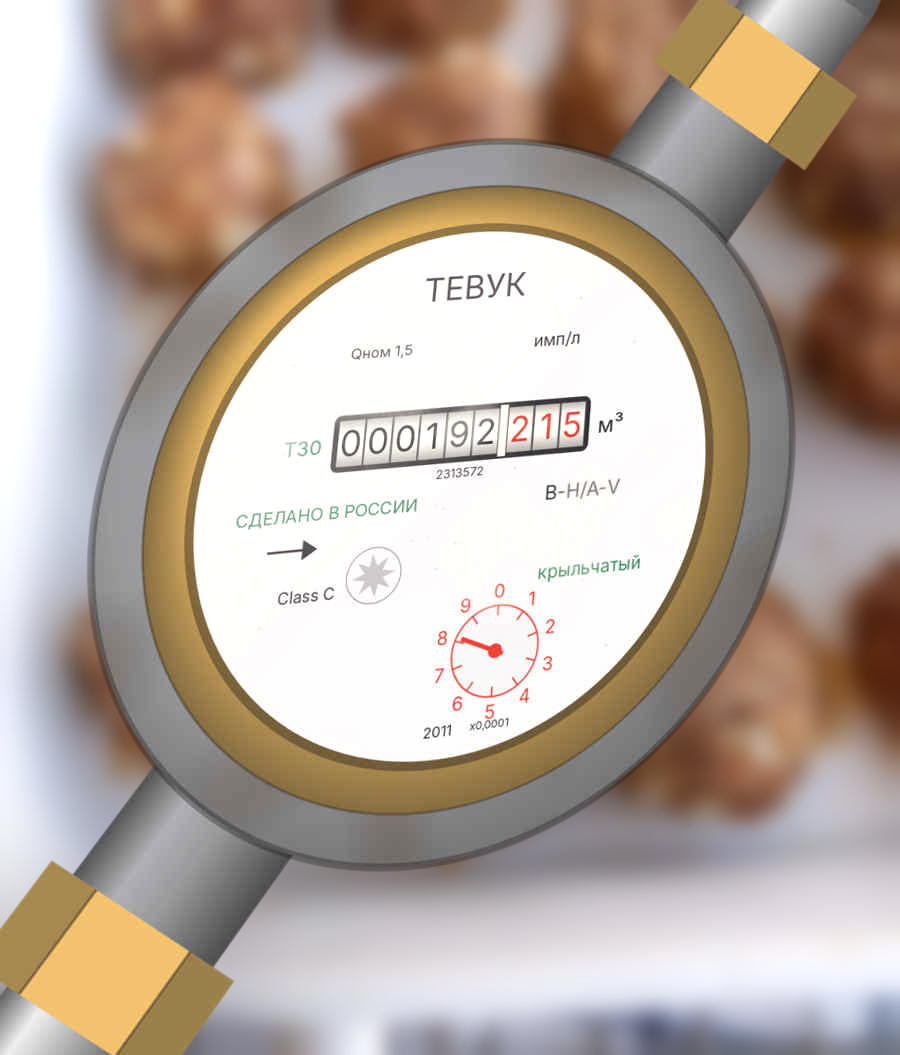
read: value=192.2158 unit=m³
